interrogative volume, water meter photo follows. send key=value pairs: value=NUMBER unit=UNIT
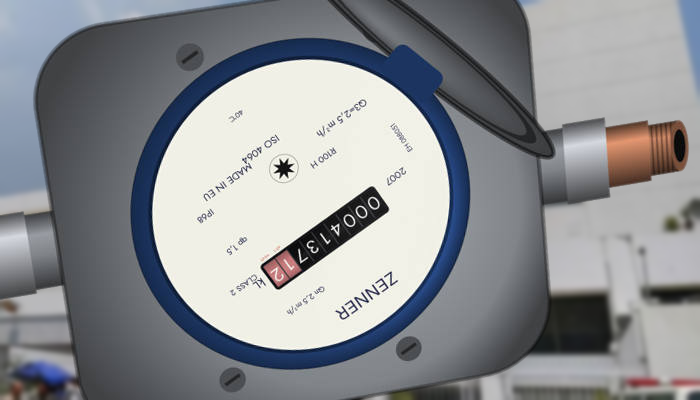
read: value=4137.12 unit=kL
